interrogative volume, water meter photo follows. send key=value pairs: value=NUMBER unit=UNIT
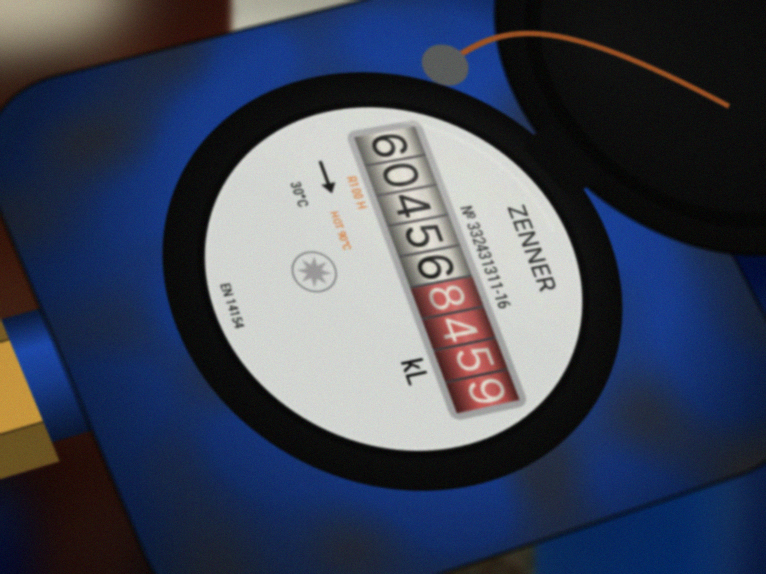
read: value=60456.8459 unit=kL
